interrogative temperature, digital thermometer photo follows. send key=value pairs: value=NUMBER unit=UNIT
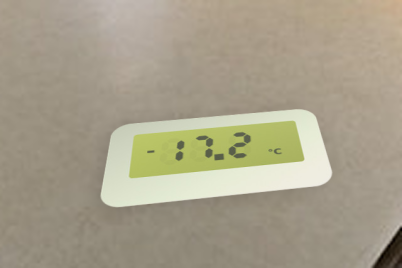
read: value=-17.2 unit=°C
